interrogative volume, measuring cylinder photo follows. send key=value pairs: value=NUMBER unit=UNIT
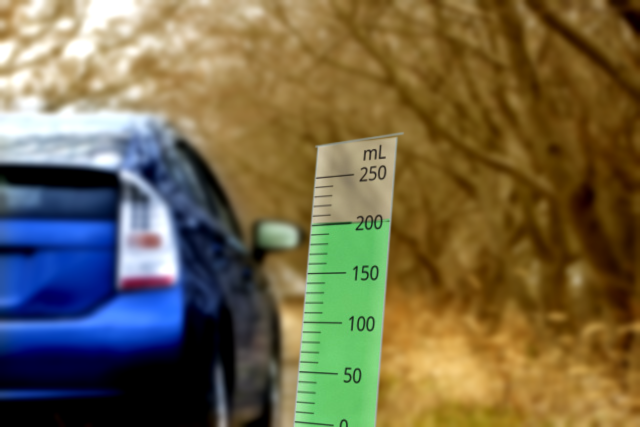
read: value=200 unit=mL
